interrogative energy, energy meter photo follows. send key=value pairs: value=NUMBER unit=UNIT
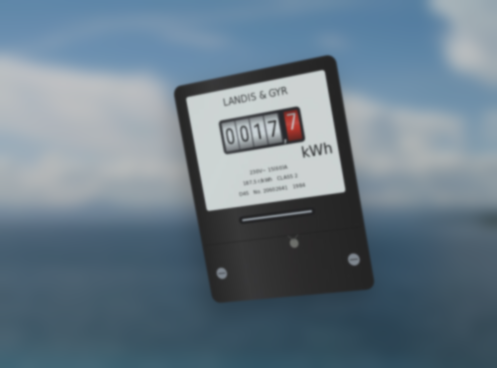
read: value=17.7 unit=kWh
